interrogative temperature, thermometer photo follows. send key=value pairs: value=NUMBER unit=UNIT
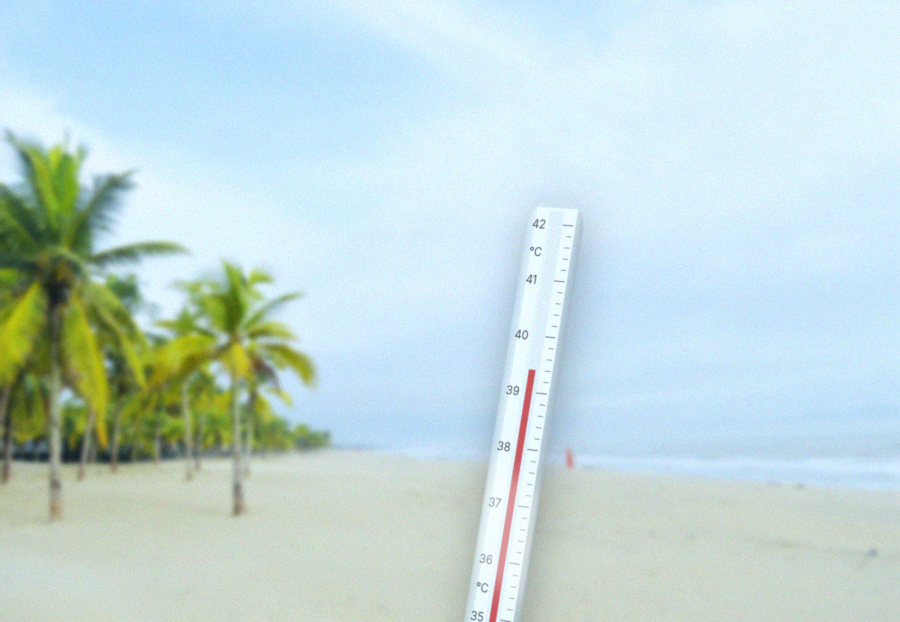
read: value=39.4 unit=°C
